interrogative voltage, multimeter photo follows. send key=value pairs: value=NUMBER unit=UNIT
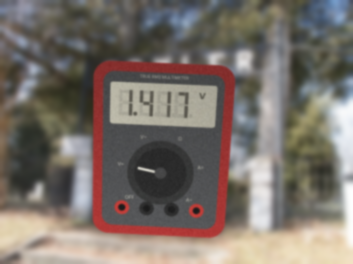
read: value=1.417 unit=V
